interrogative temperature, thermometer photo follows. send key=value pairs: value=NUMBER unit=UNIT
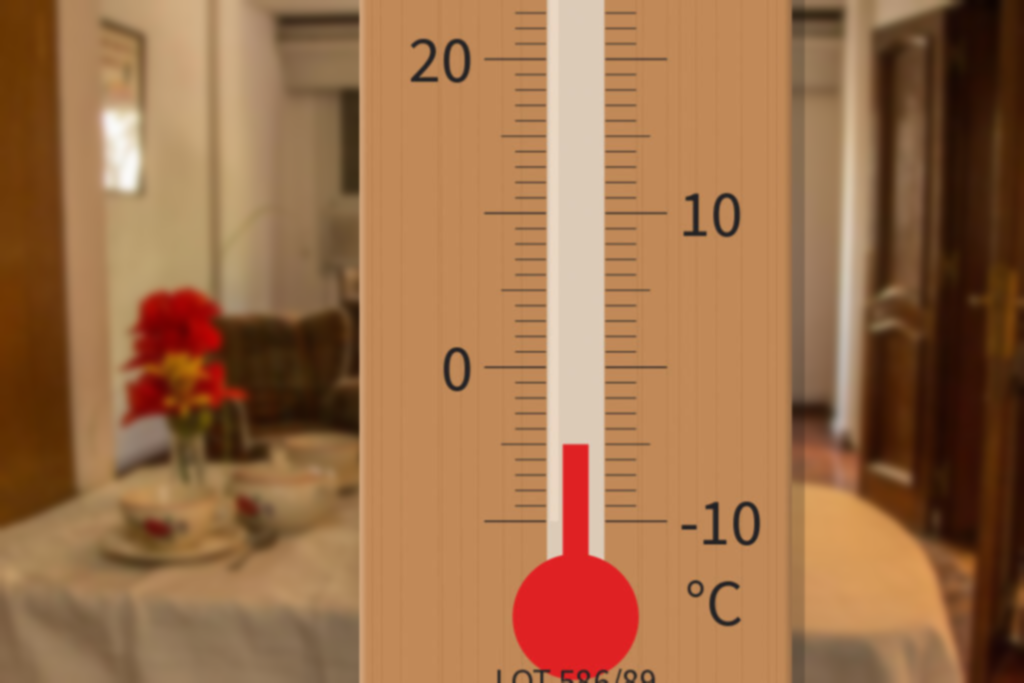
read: value=-5 unit=°C
